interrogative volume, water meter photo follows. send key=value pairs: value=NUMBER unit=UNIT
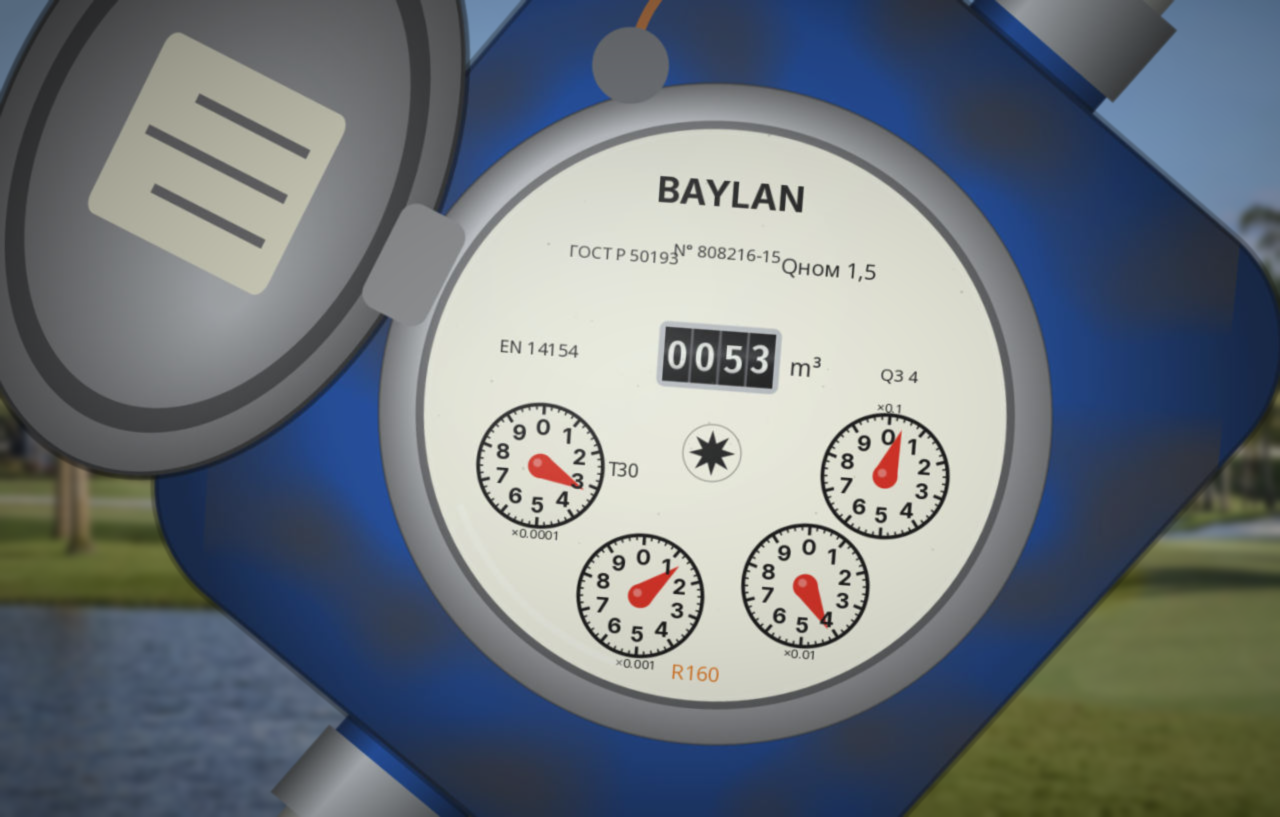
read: value=53.0413 unit=m³
